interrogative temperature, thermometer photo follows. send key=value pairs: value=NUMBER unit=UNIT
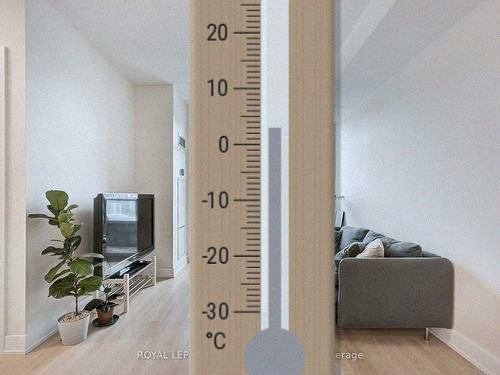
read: value=3 unit=°C
